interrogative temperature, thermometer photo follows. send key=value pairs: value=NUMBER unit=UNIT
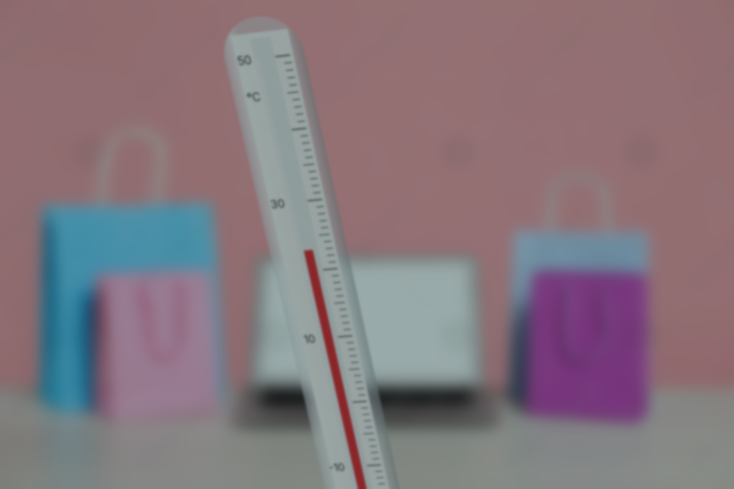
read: value=23 unit=°C
